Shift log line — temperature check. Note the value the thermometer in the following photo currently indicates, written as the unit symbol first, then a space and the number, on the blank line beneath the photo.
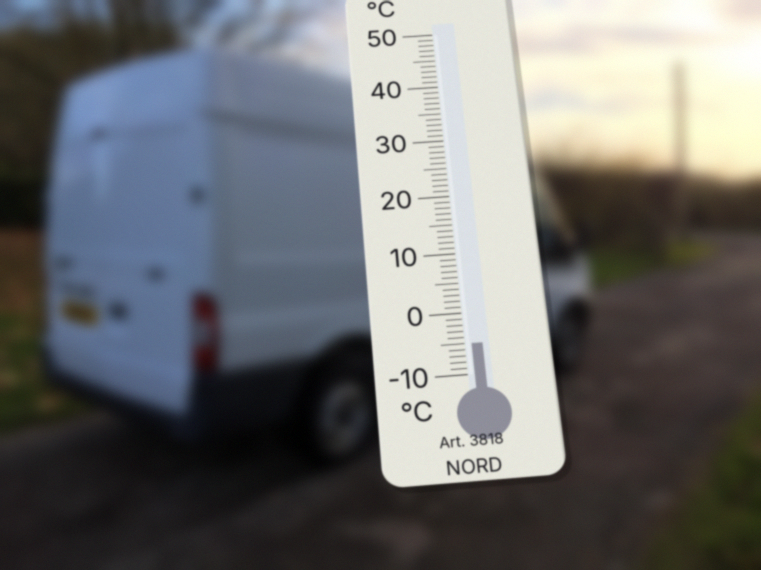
°C -5
